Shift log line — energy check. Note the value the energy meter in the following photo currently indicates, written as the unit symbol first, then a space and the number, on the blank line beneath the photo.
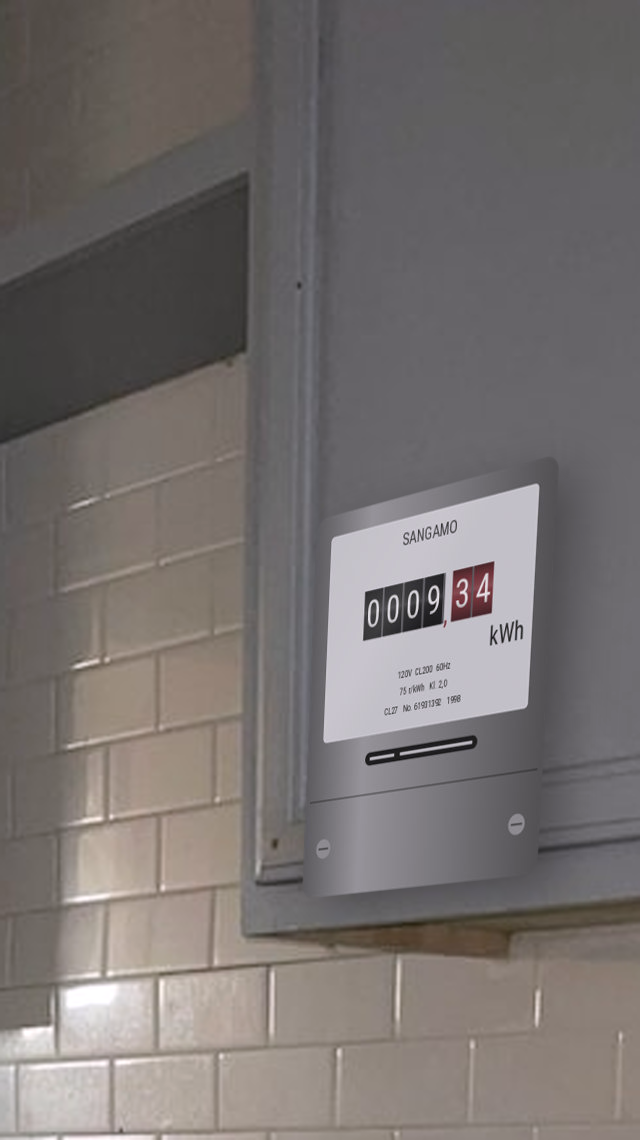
kWh 9.34
